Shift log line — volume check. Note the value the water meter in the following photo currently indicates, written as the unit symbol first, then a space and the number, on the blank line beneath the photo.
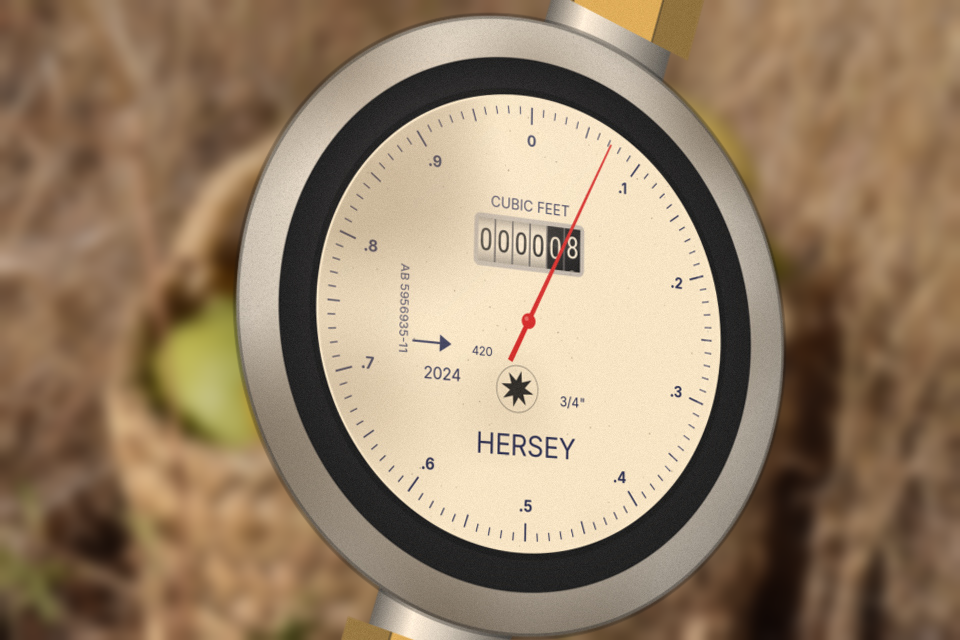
ft³ 8.07
